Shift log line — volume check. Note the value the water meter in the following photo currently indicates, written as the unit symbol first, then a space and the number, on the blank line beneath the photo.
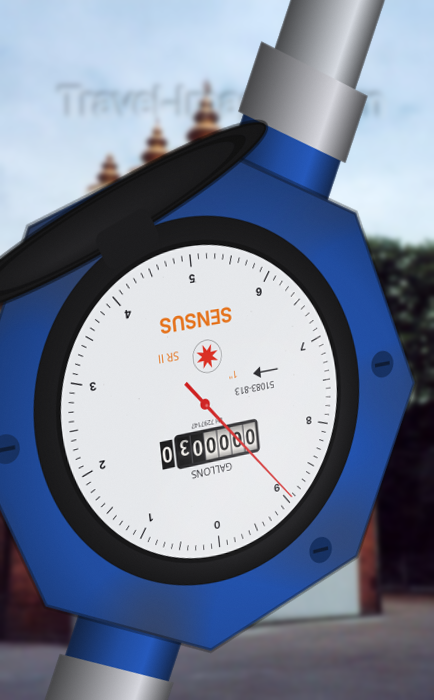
gal 28.9
